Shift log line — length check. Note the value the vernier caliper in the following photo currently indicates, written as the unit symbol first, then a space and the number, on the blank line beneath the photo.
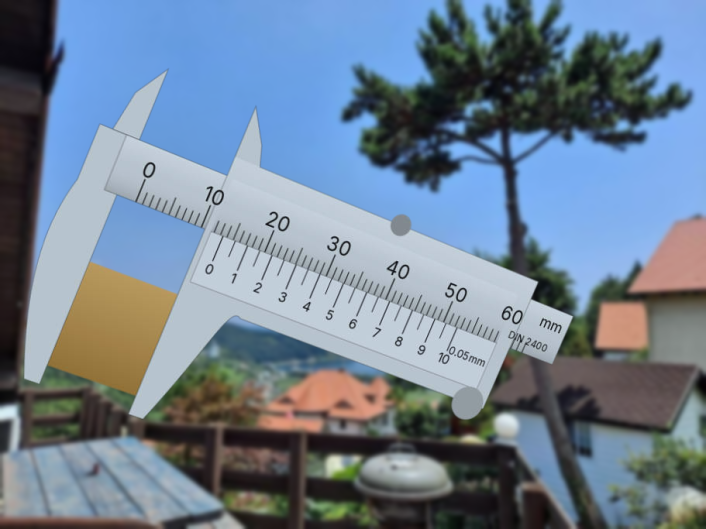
mm 13.4
